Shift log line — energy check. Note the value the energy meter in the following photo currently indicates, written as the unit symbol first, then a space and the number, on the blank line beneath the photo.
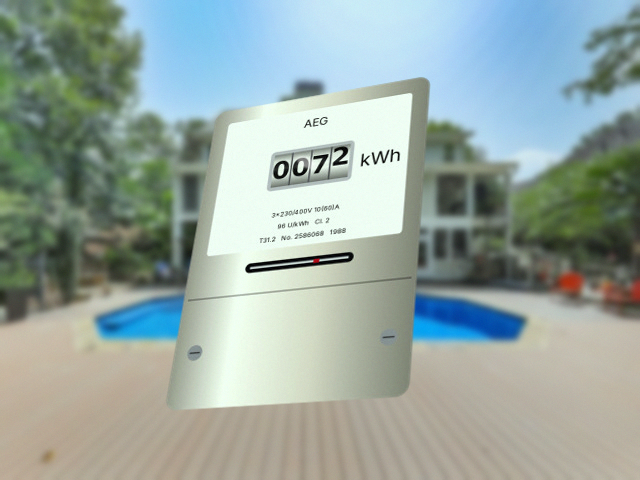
kWh 72
